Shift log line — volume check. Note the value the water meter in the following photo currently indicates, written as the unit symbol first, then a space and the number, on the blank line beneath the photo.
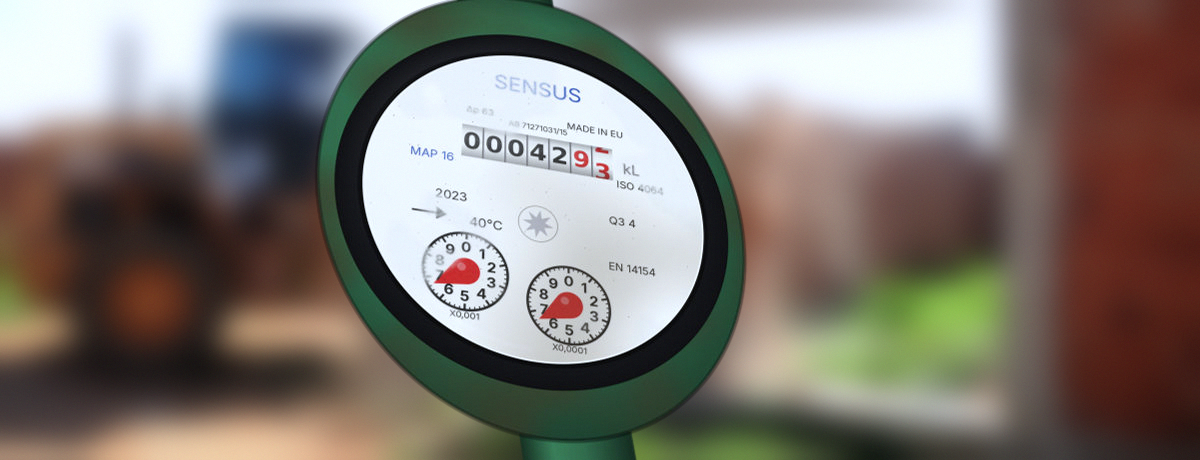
kL 42.9266
